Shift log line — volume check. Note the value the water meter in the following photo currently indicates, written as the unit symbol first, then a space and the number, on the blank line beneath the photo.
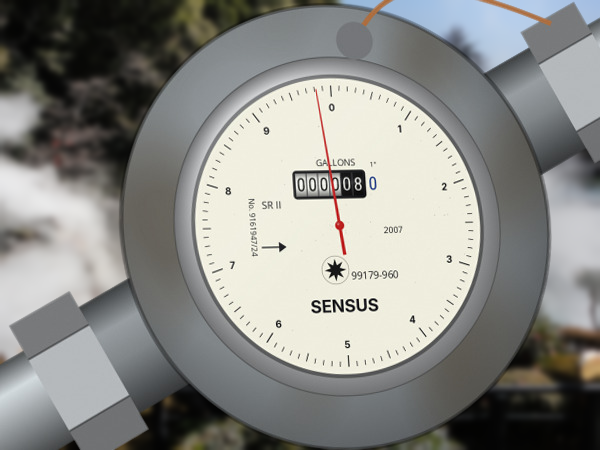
gal 79.8
